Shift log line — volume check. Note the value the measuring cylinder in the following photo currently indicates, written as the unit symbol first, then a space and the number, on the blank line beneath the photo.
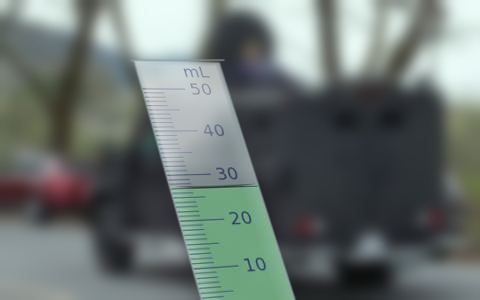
mL 27
